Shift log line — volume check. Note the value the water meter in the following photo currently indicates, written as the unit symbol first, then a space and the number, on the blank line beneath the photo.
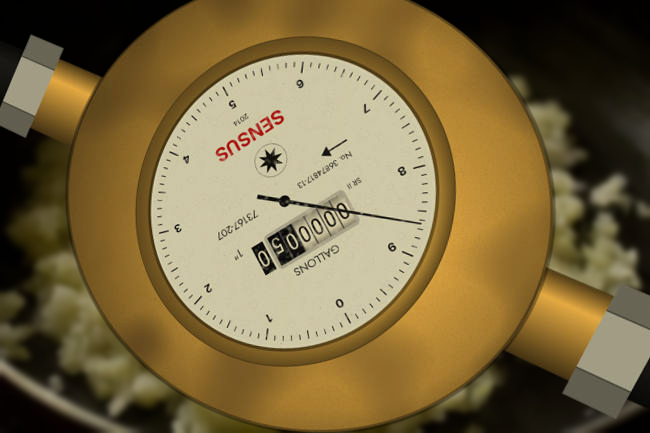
gal 48.6
